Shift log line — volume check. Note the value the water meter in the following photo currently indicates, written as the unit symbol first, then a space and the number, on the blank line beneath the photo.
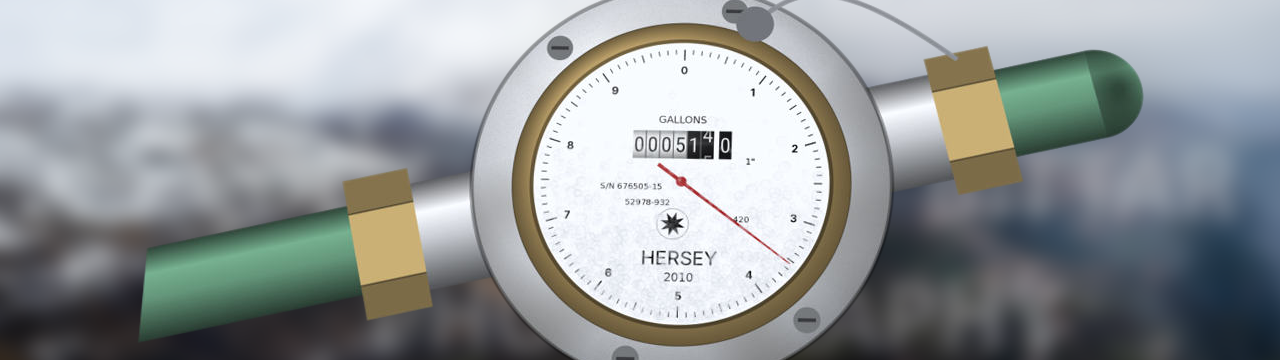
gal 5143.5
